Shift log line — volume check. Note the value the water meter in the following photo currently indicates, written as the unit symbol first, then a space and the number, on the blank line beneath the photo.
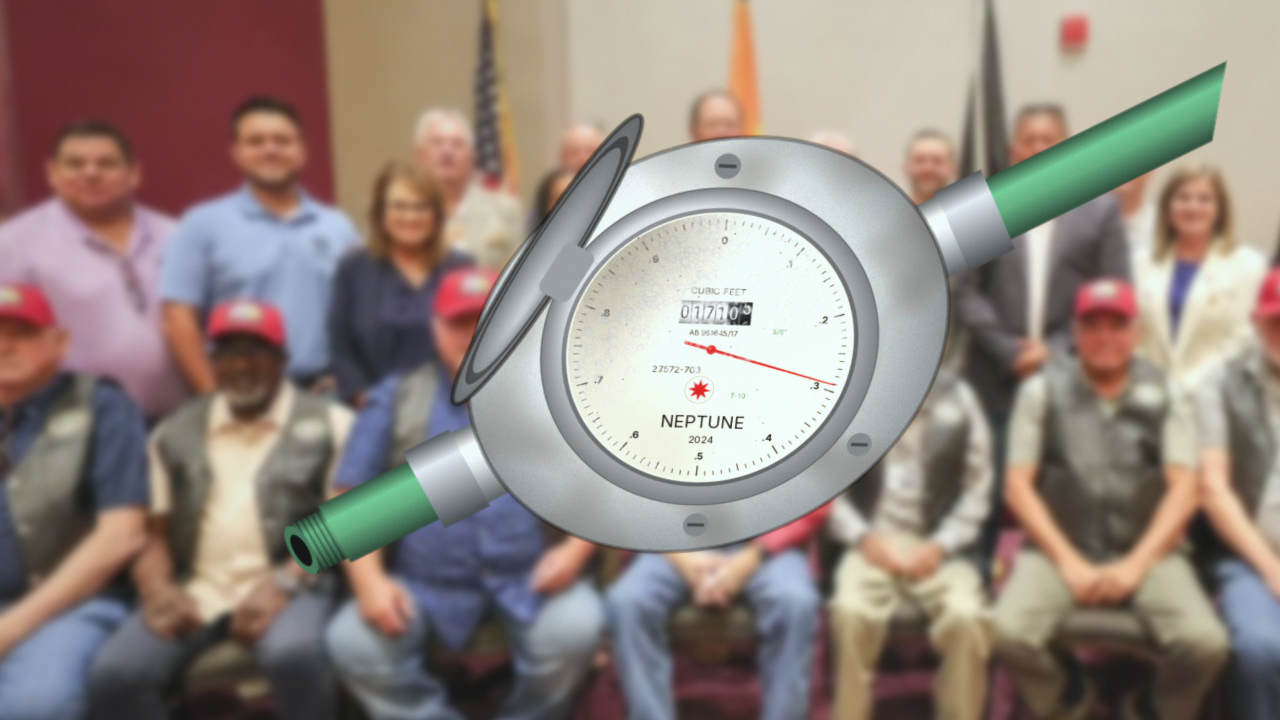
ft³ 17105.29
